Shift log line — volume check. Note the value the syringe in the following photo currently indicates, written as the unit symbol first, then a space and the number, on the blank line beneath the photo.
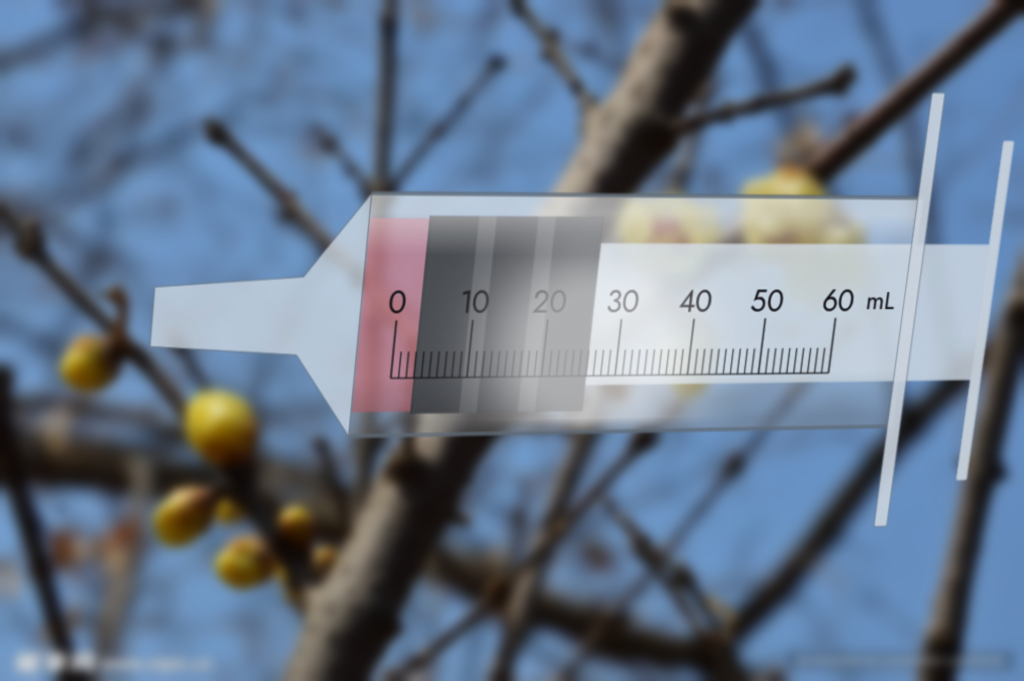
mL 3
